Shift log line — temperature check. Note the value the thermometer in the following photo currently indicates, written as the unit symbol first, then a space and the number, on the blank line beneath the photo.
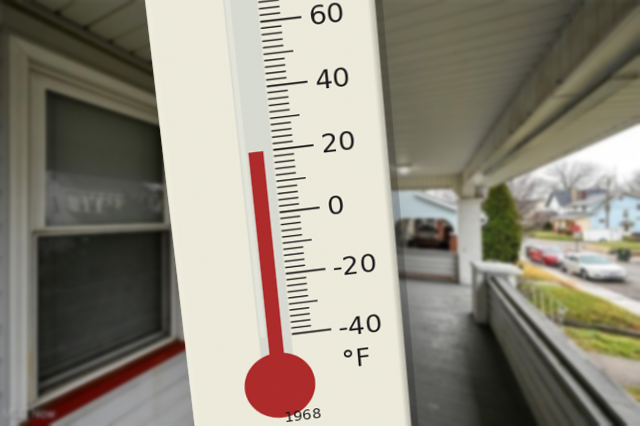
°F 20
